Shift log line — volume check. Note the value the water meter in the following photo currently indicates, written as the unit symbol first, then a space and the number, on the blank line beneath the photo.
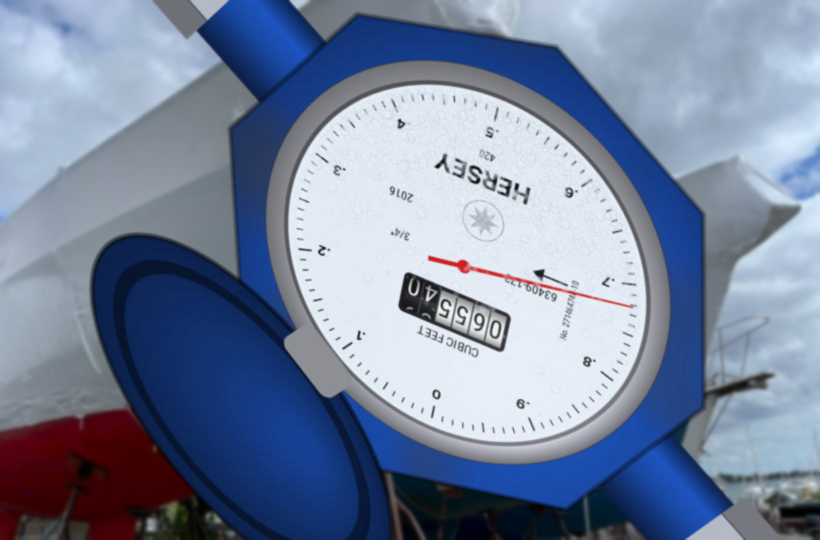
ft³ 65539.72
